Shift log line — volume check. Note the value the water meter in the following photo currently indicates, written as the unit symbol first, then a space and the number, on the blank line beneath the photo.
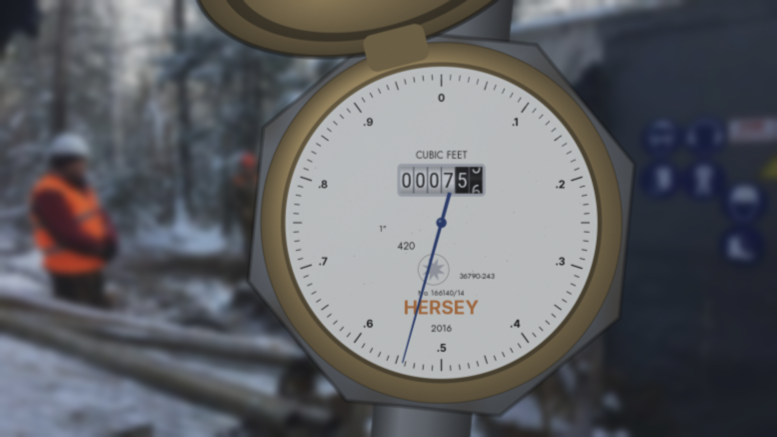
ft³ 755.54
